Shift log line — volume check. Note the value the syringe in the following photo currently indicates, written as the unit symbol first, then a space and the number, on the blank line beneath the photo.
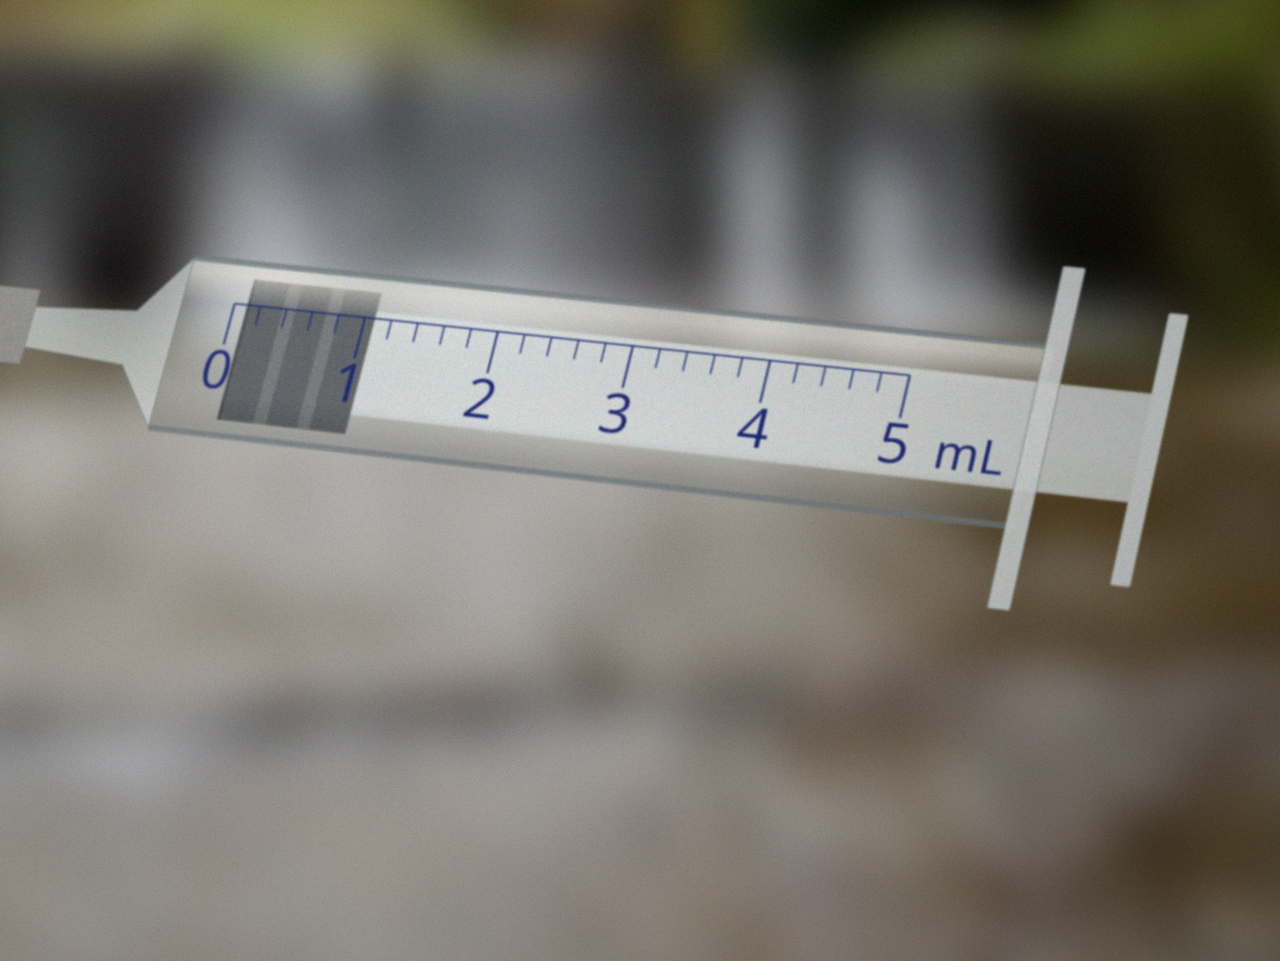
mL 0.1
